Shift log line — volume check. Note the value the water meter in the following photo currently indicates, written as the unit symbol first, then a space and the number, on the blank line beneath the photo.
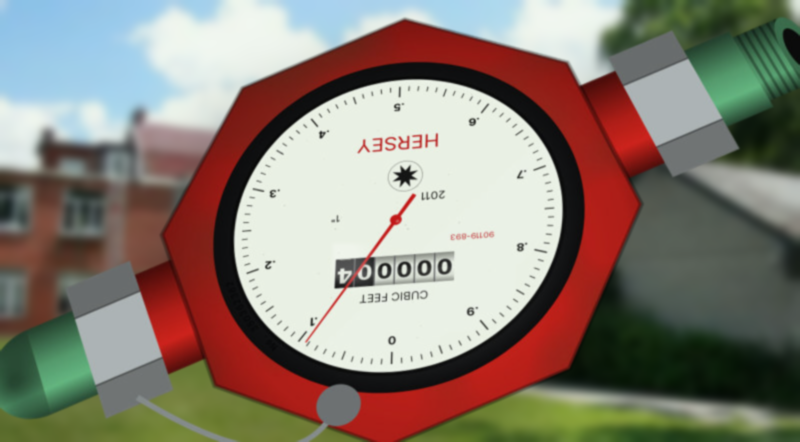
ft³ 4.09
